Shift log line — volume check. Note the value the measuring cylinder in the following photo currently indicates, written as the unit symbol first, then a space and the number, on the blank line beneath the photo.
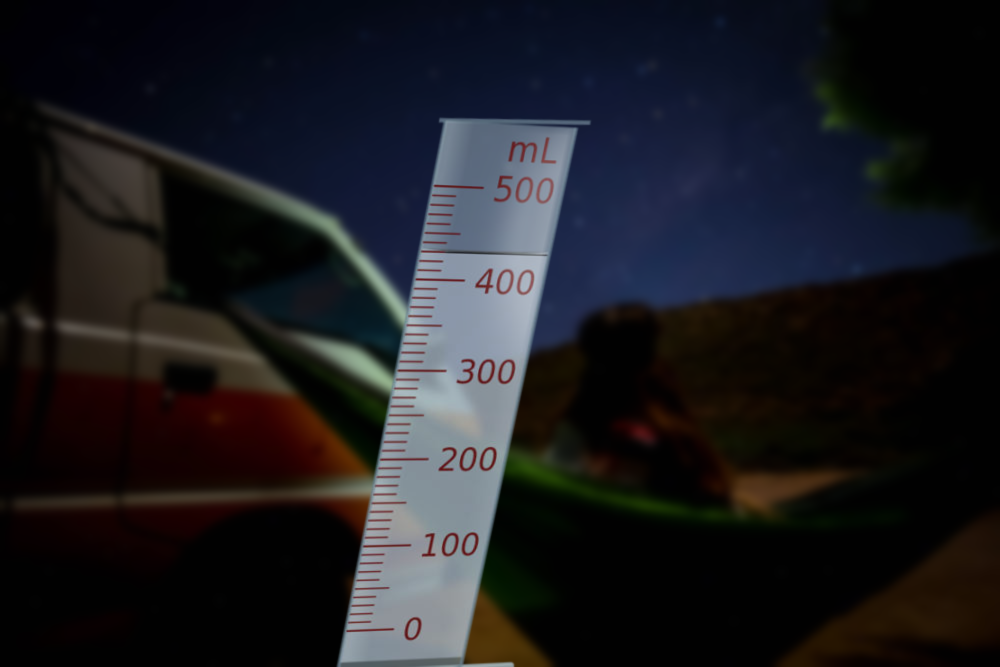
mL 430
